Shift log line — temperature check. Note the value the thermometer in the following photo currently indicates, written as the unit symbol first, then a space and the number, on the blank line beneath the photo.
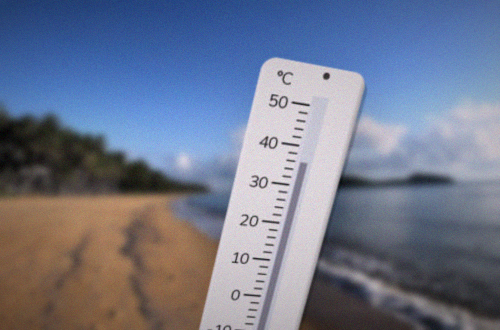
°C 36
